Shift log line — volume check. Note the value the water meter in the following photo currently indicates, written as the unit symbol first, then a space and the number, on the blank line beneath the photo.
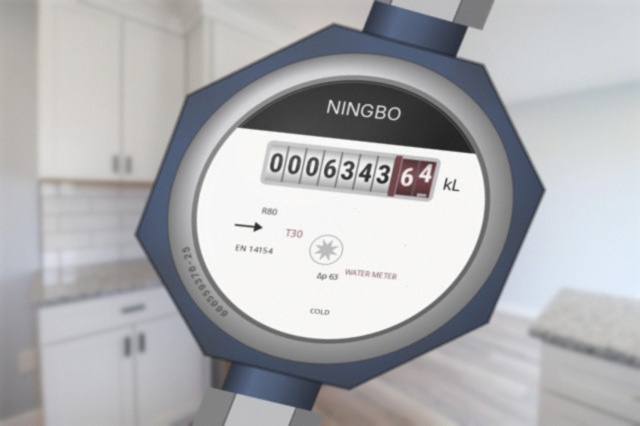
kL 6343.64
